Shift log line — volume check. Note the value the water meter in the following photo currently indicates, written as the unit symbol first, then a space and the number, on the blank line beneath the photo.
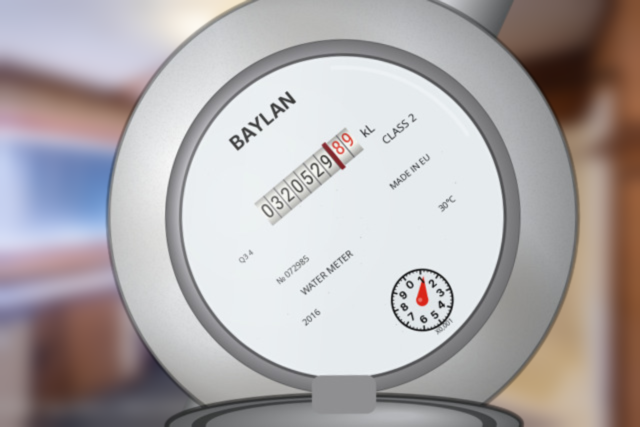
kL 320529.891
